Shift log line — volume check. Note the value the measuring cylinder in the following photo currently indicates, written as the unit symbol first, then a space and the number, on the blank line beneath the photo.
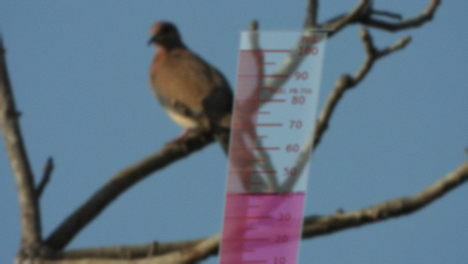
mL 40
